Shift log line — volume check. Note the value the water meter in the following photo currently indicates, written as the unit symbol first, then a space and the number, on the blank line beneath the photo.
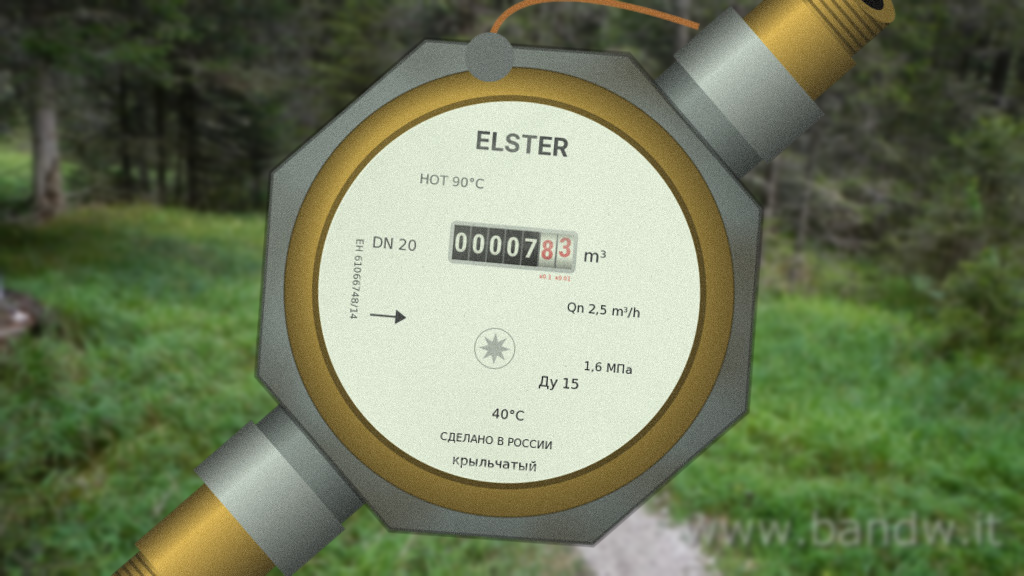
m³ 7.83
